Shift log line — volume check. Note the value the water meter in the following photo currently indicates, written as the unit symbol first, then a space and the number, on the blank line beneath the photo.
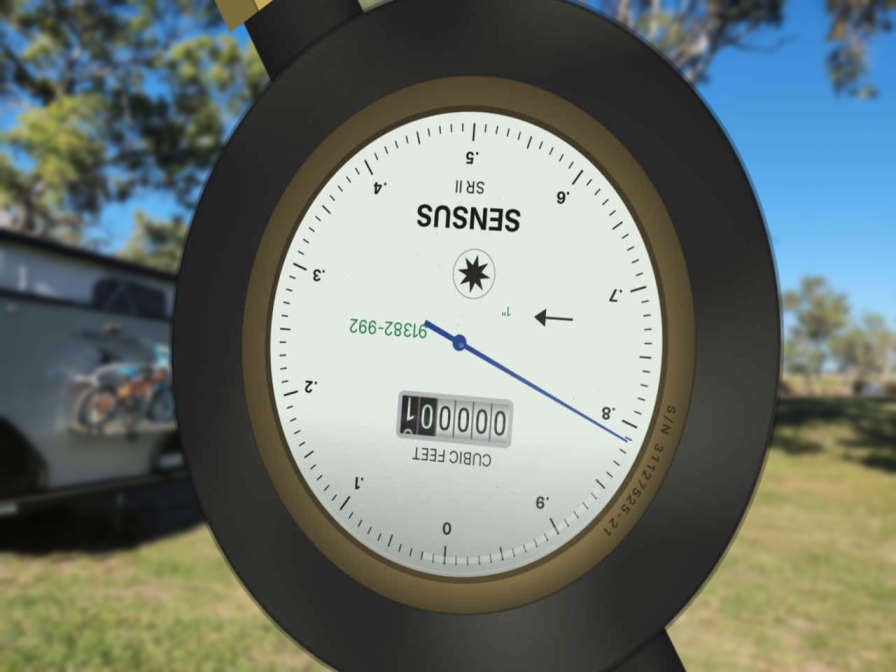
ft³ 0.81
